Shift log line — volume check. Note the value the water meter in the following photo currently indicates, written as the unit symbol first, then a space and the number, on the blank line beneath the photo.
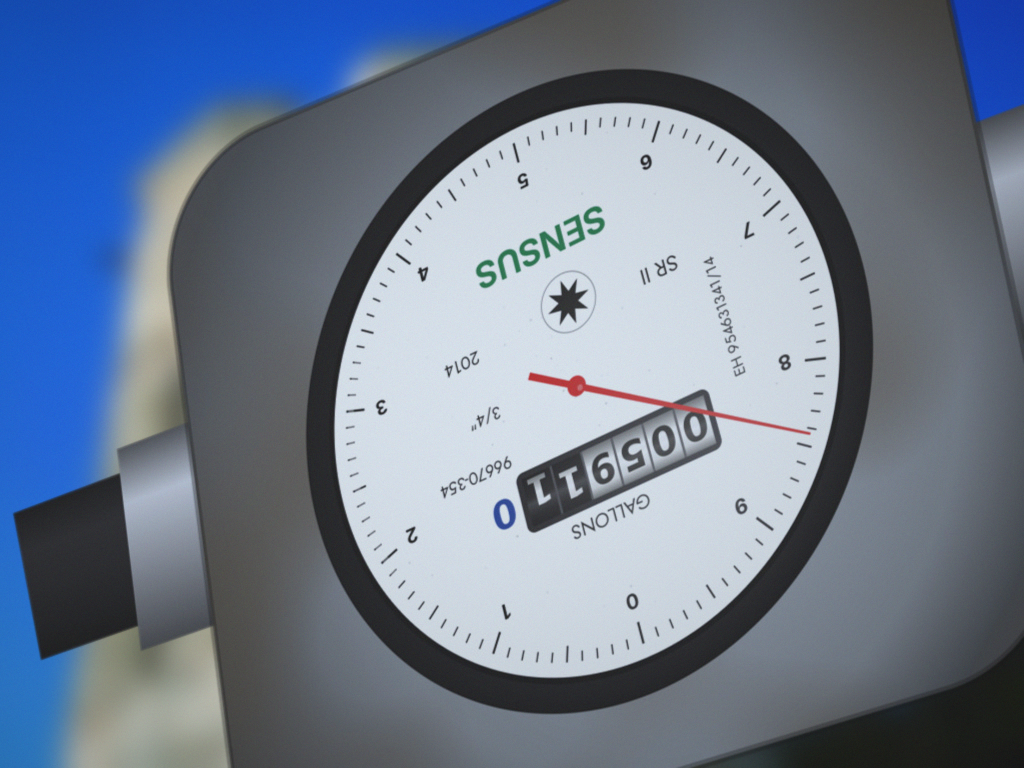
gal 59108.4
